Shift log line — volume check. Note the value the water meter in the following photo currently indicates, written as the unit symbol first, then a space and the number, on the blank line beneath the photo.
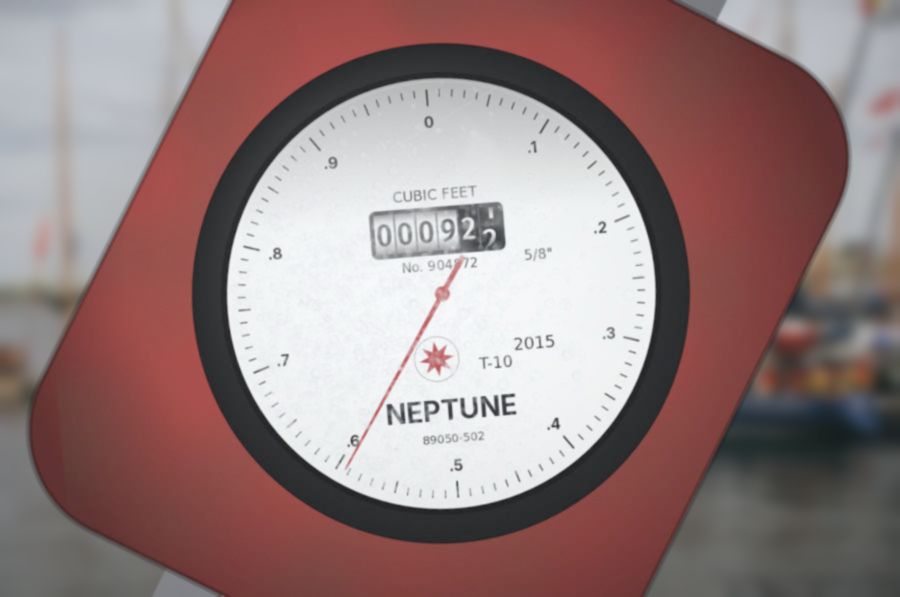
ft³ 921.59
